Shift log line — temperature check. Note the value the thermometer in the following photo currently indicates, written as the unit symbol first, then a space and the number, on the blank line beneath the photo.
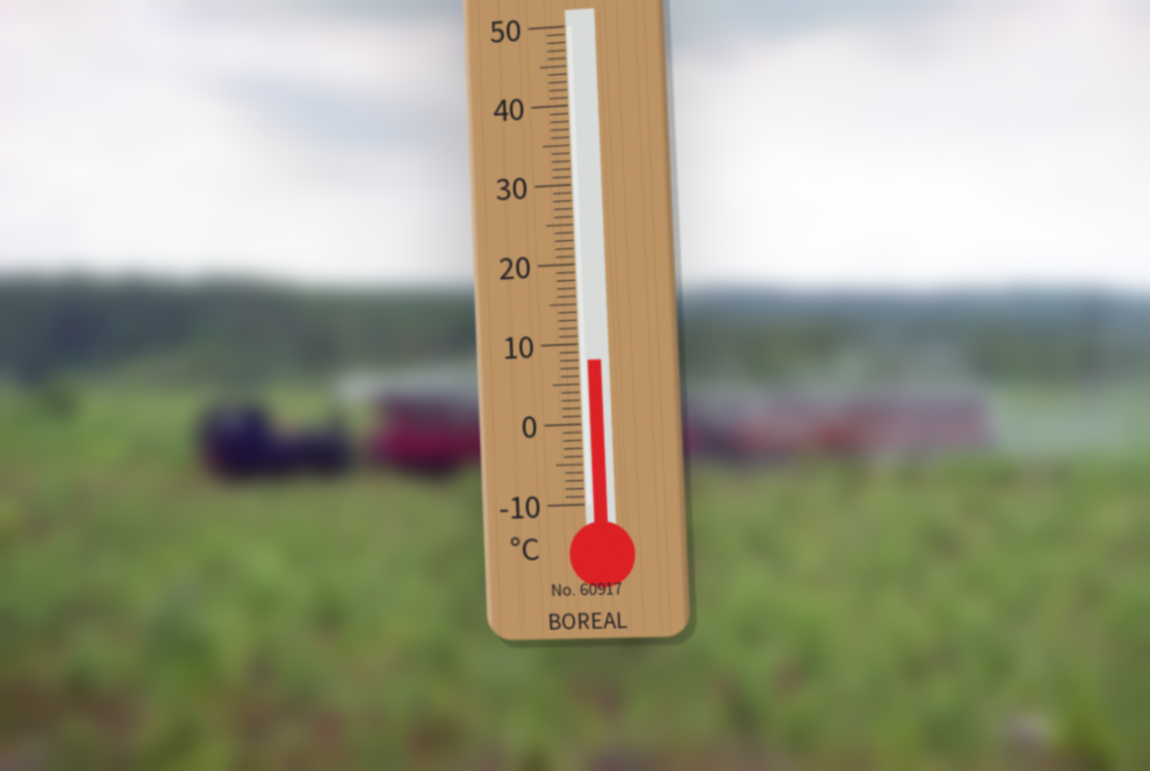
°C 8
